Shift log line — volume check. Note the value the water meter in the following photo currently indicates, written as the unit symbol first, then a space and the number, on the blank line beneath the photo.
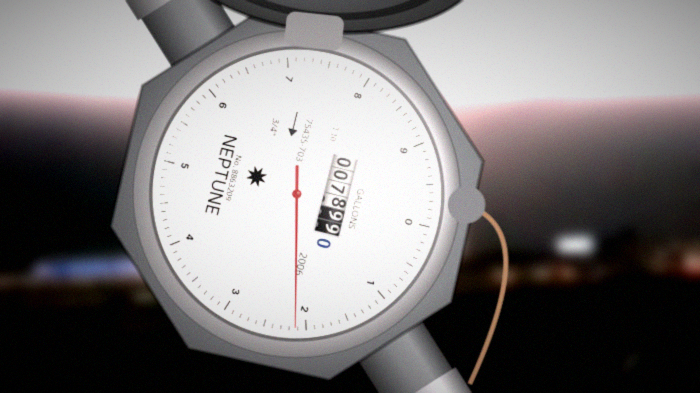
gal 78992.1
